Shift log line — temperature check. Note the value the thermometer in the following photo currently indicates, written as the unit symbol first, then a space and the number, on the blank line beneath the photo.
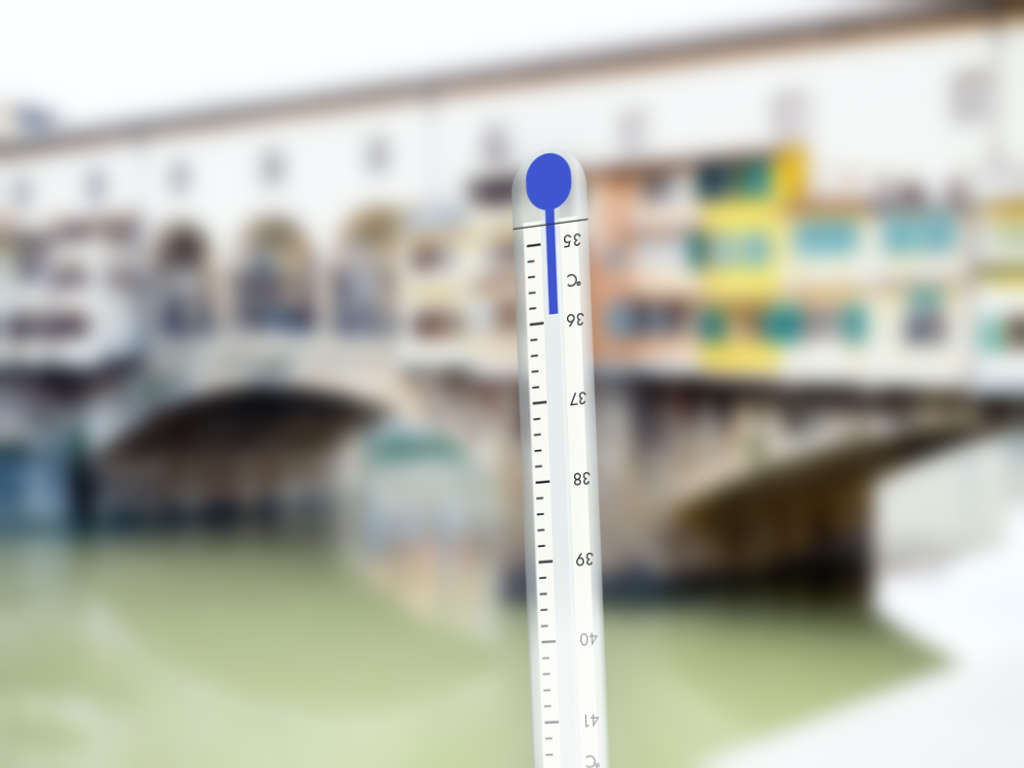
°C 35.9
